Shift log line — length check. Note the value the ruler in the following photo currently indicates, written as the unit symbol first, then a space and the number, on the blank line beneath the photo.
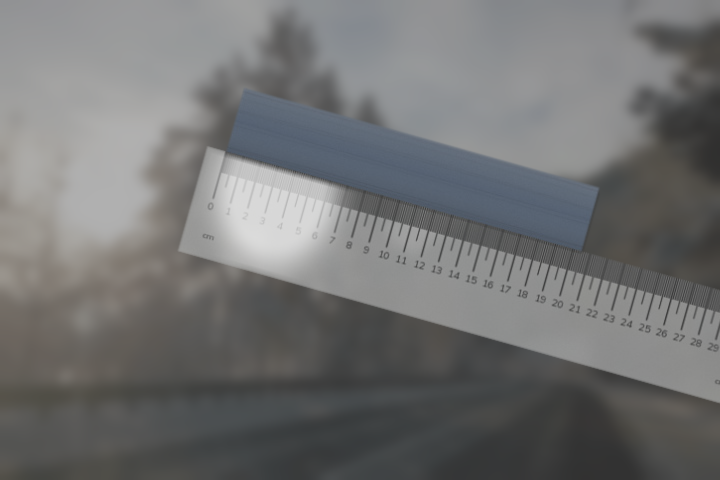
cm 20.5
